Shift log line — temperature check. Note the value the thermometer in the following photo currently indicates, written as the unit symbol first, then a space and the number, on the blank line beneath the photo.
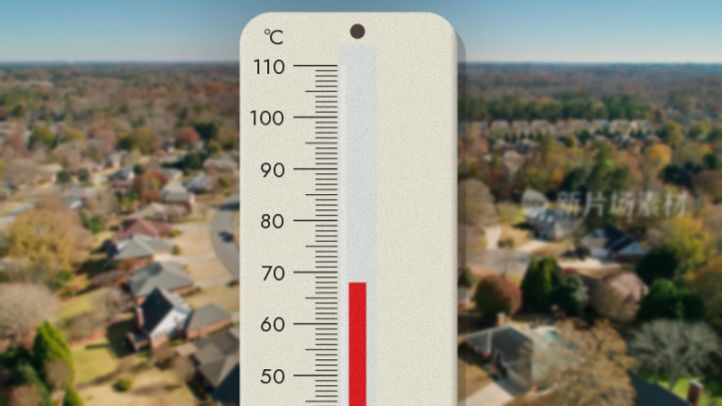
°C 68
